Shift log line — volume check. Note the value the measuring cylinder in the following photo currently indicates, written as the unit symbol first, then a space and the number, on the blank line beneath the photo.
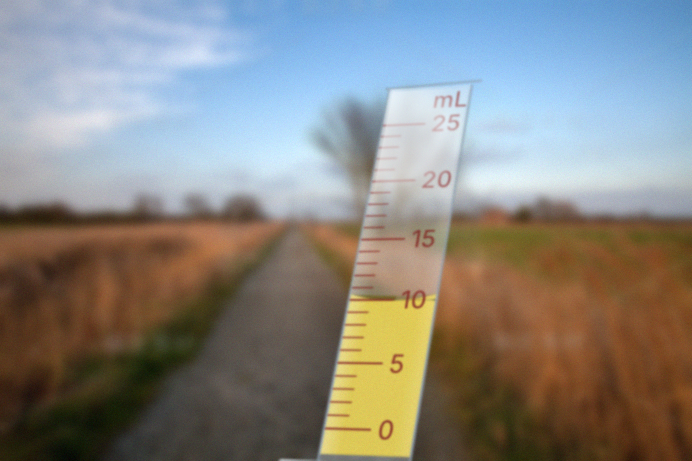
mL 10
